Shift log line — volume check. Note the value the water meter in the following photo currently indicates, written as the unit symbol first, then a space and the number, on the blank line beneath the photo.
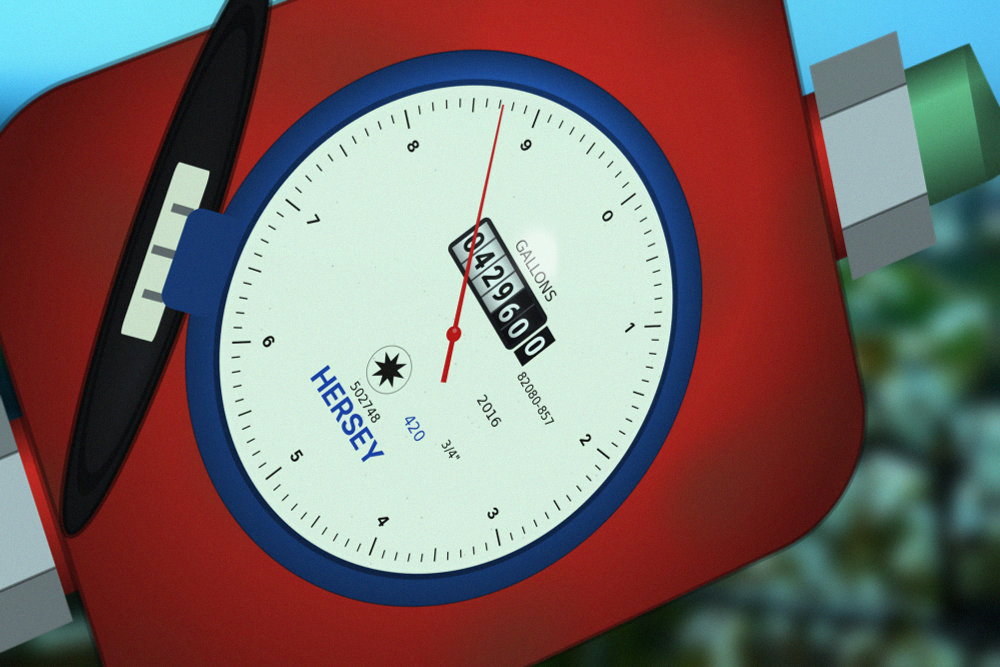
gal 429598.7
